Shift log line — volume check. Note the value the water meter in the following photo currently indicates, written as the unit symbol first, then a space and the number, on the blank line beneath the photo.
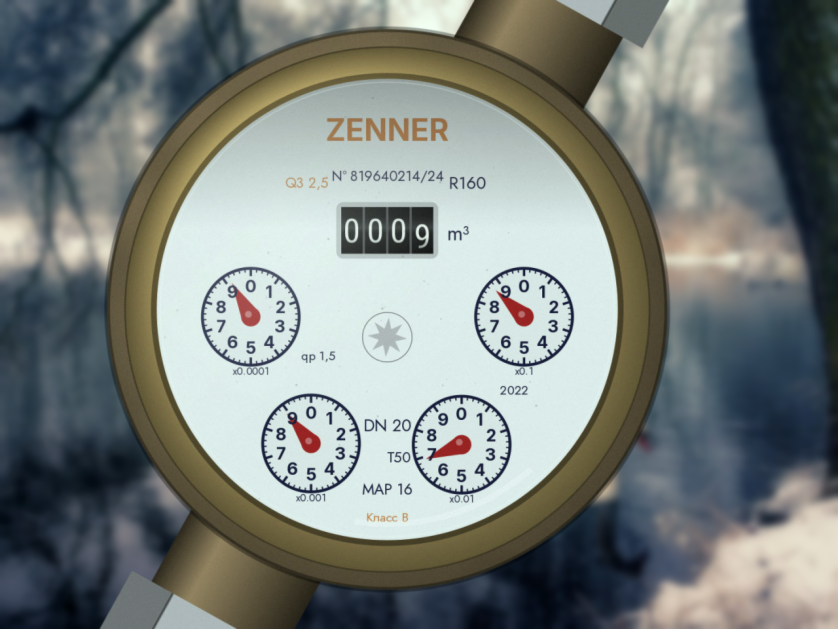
m³ 8.8689
